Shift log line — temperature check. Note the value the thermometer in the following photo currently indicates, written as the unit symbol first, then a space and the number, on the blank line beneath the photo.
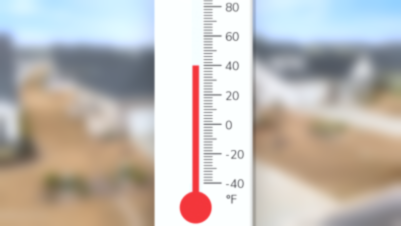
°F 40
